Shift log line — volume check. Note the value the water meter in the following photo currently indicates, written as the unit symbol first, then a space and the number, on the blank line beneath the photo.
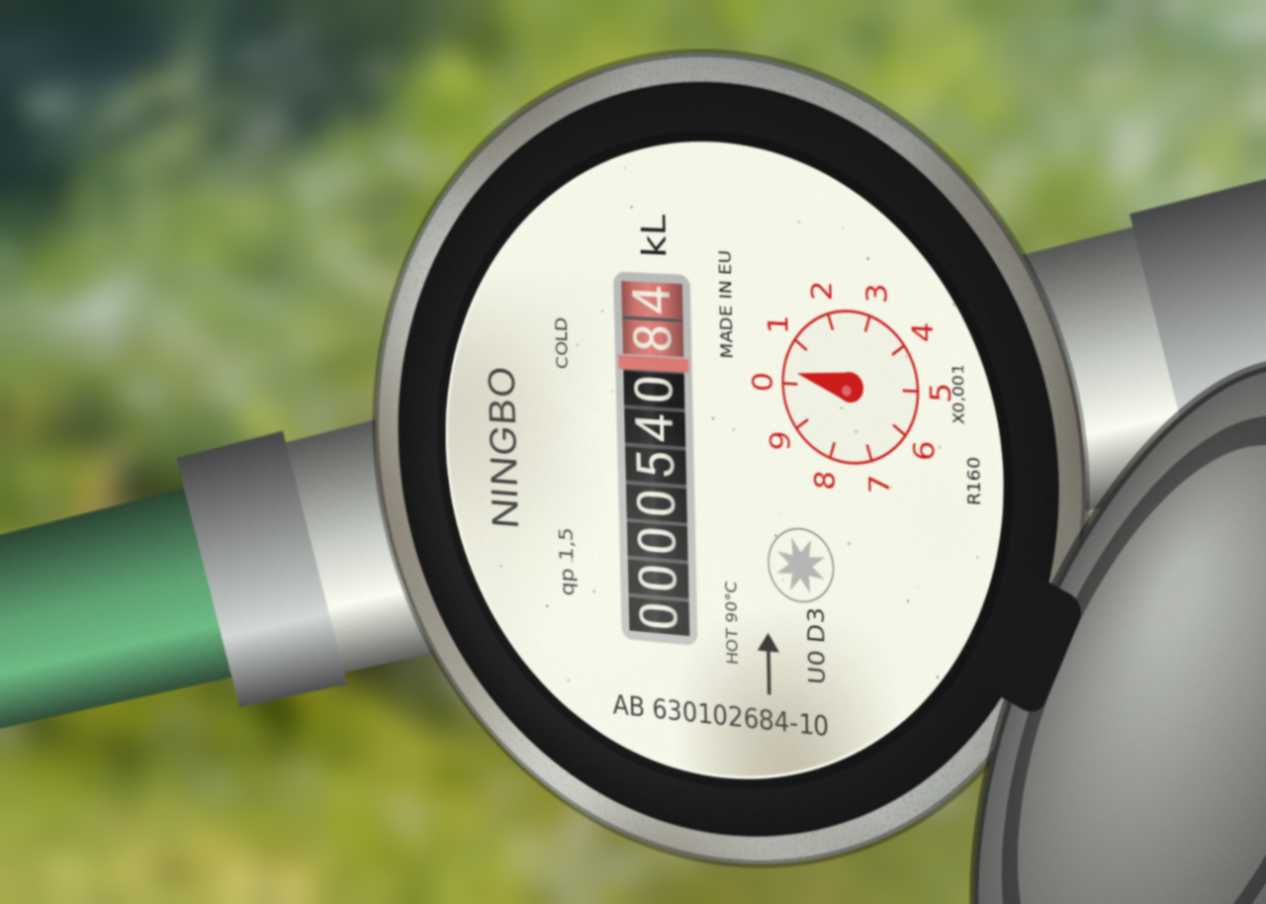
kL 540.840
